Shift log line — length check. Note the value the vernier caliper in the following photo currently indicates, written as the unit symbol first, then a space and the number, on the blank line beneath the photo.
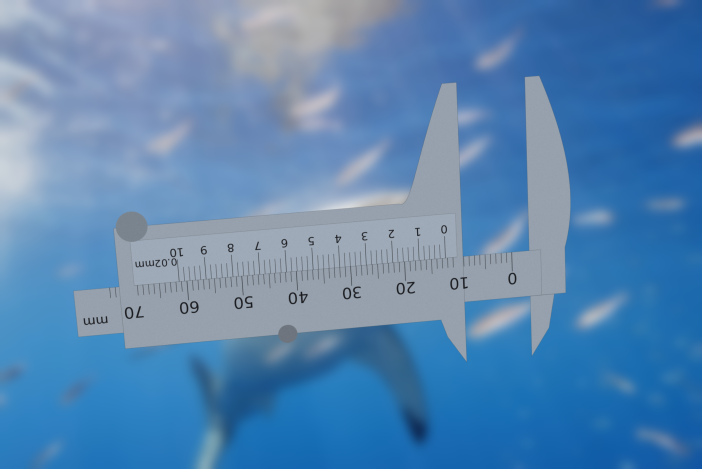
mm 12.4
